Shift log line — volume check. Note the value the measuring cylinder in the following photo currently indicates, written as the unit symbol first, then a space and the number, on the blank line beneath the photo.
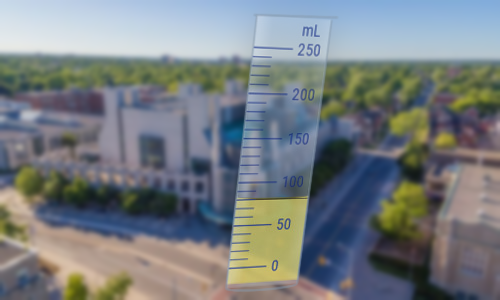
mL 80
